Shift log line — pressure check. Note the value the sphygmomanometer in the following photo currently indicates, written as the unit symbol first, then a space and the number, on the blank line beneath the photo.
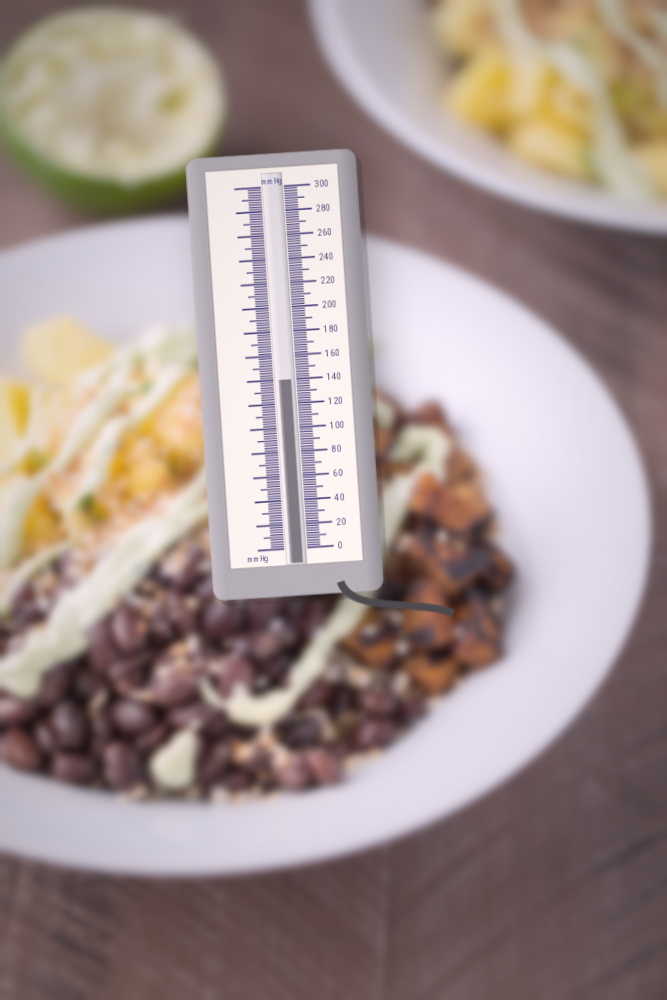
mmHg 140
